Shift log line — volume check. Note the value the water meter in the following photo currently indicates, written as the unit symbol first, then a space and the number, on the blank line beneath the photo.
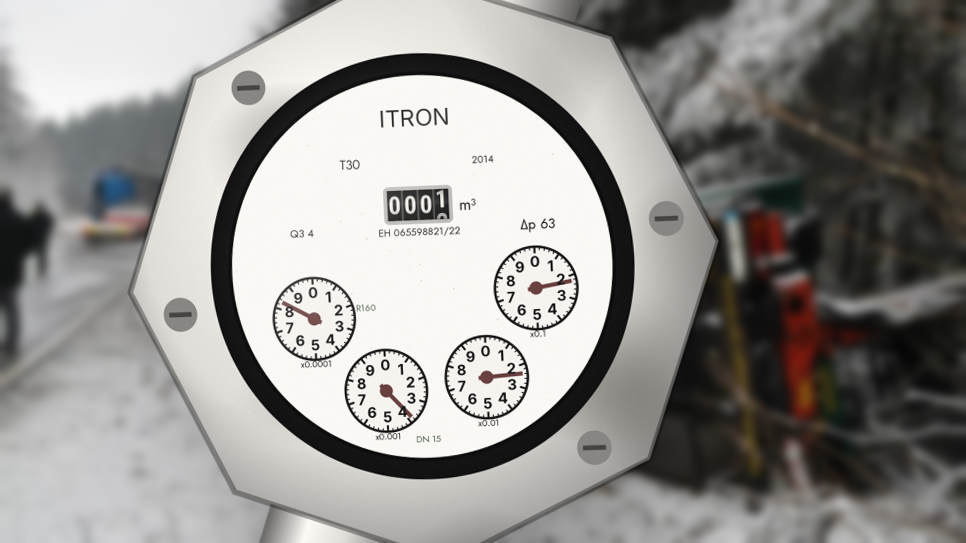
m³ 1.2238
